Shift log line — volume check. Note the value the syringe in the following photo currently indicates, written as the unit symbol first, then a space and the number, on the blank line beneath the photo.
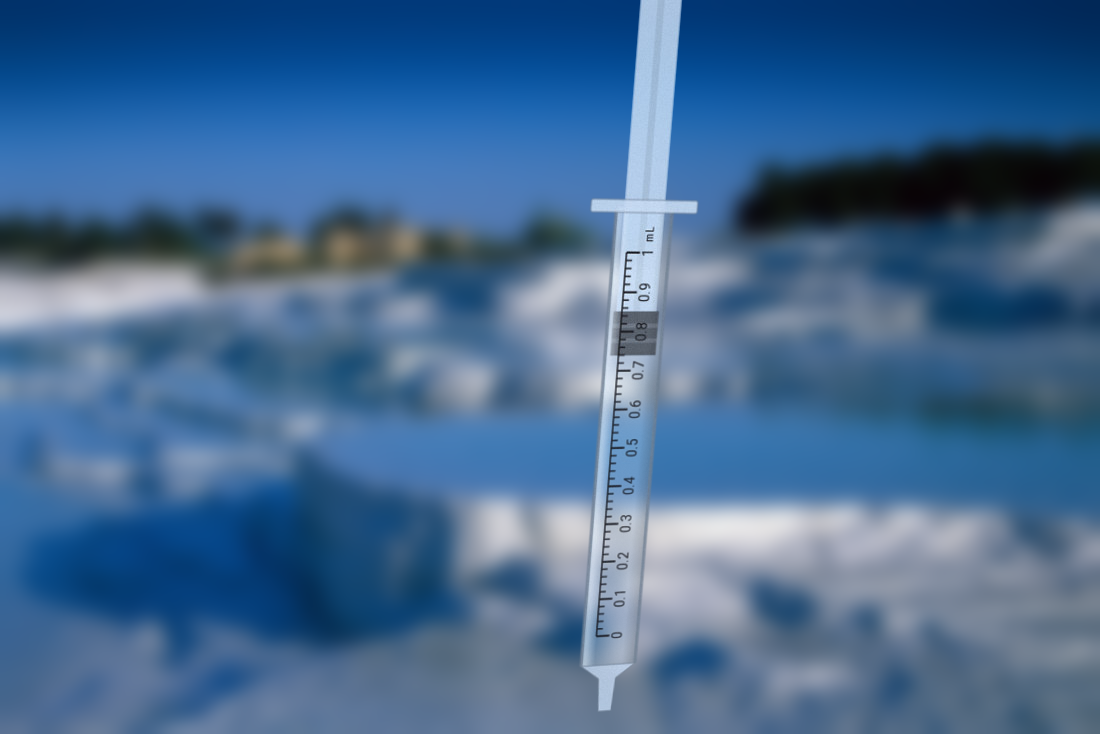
mL 0.74
